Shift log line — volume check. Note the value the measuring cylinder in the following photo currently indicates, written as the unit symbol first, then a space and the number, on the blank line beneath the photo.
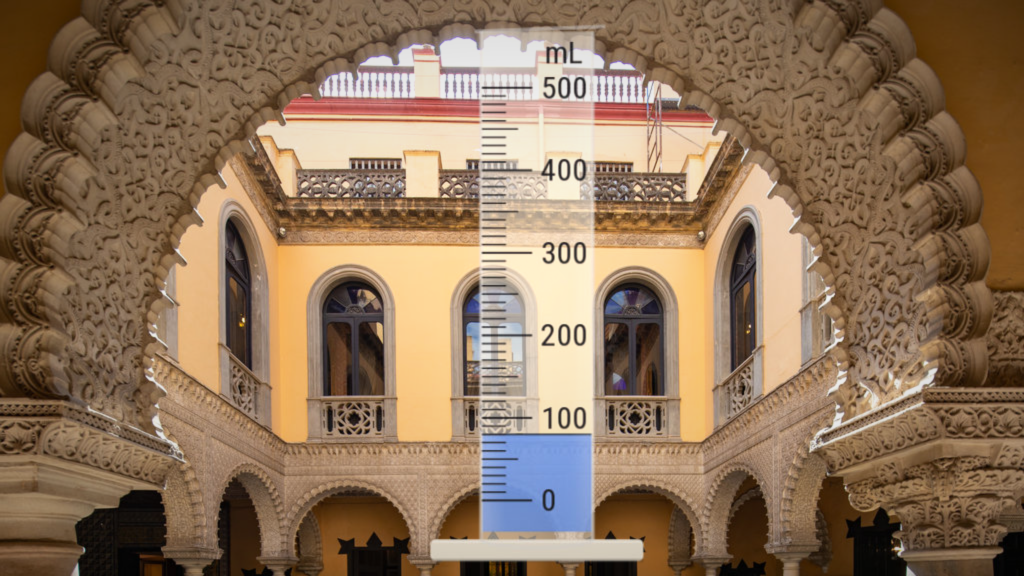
mL 80
